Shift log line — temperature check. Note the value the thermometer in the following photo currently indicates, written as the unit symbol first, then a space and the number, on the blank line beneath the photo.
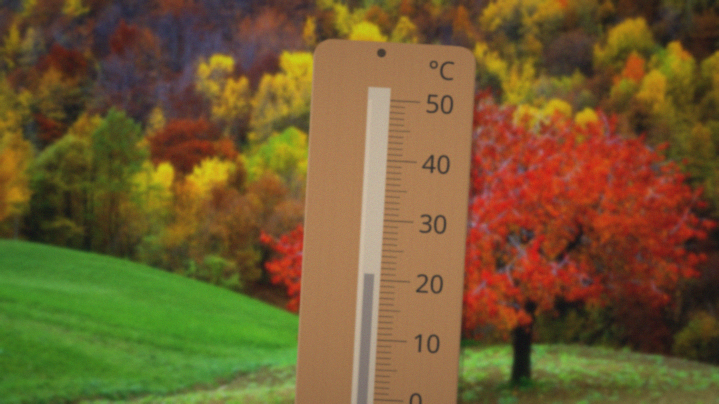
°C 21
